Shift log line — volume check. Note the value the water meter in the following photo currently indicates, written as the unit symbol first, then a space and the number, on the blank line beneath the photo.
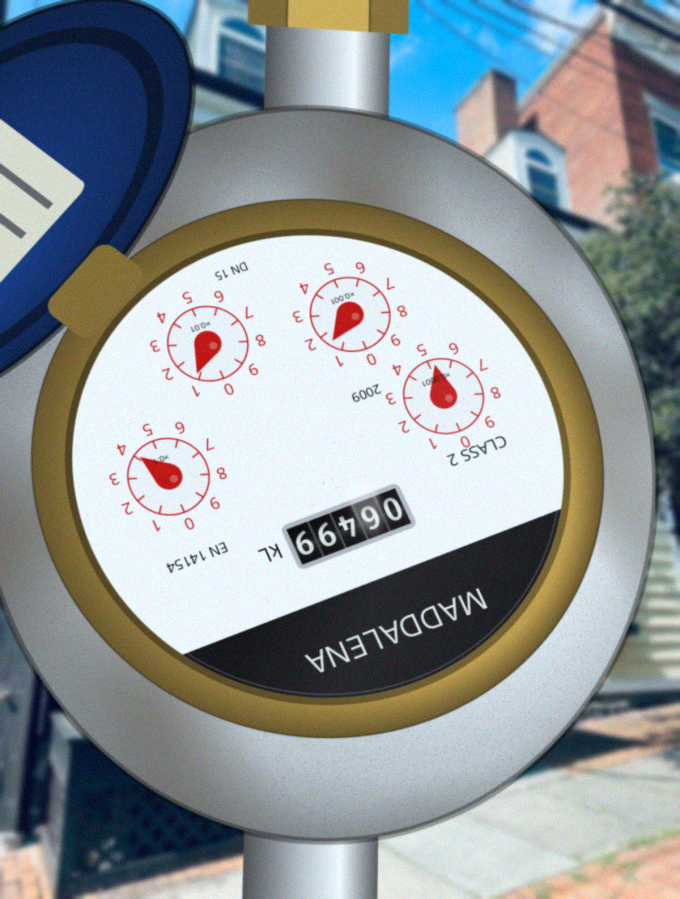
kL 6499.4115
